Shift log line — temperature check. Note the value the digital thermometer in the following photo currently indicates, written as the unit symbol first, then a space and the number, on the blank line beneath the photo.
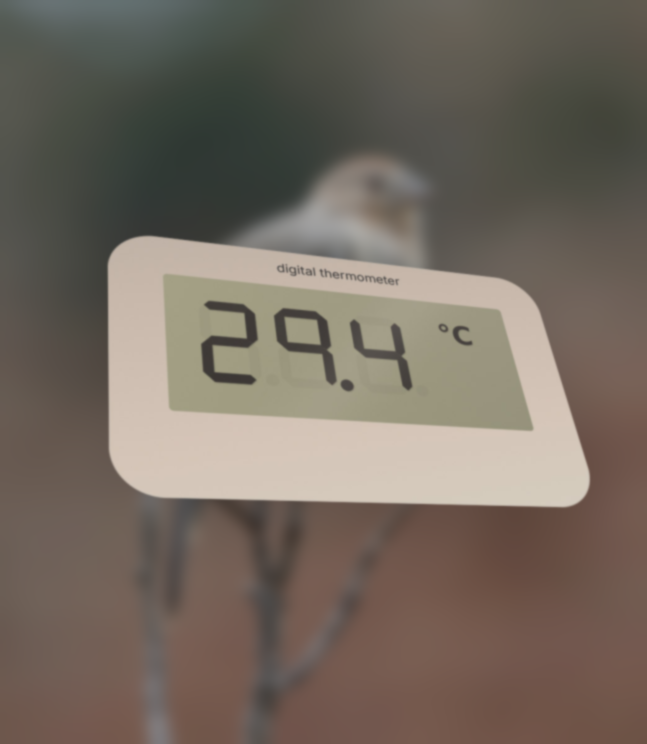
°C 29.4
